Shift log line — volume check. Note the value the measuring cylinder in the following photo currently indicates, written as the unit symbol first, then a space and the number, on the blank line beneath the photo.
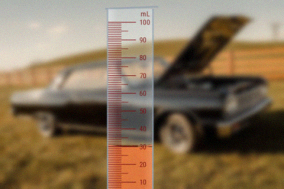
mL 30
